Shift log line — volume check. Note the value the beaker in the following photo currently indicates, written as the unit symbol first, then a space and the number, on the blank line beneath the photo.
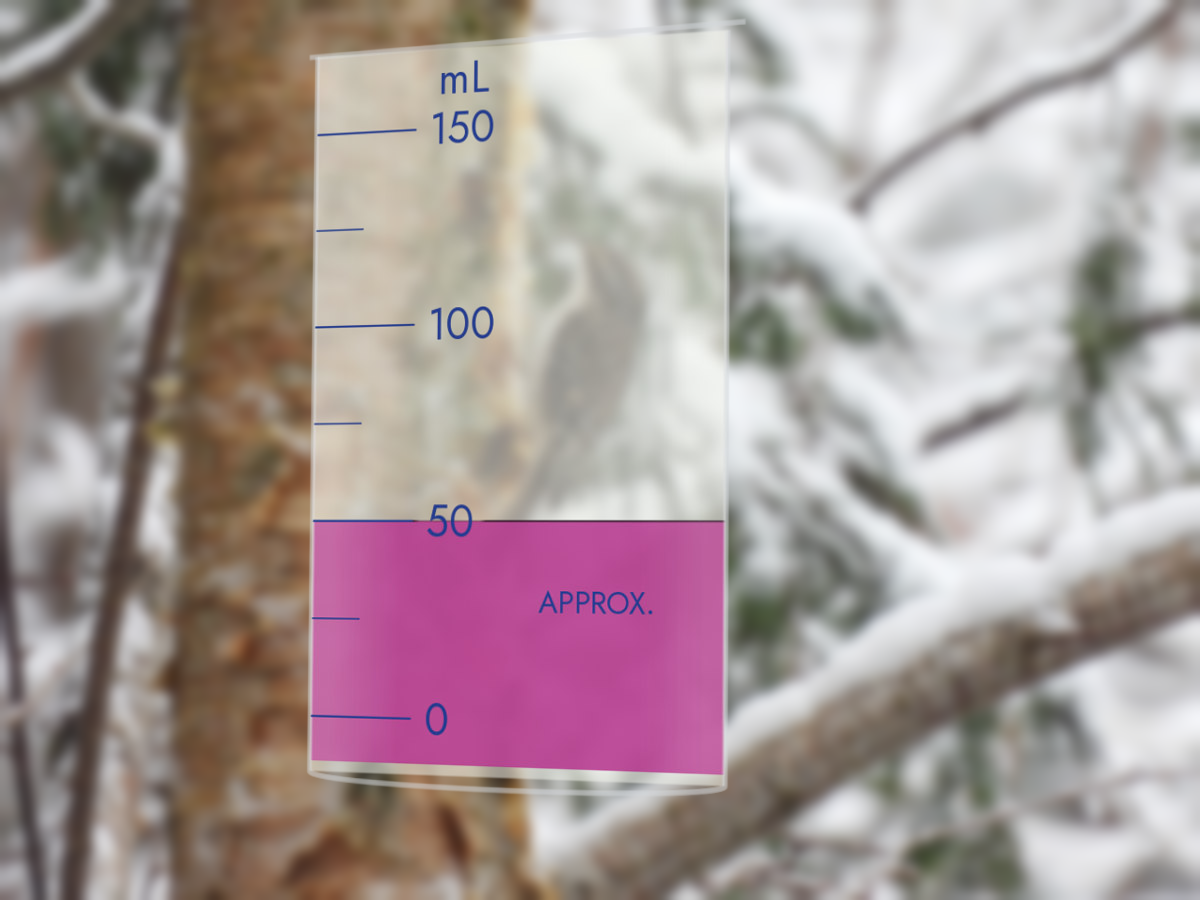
mL 50
